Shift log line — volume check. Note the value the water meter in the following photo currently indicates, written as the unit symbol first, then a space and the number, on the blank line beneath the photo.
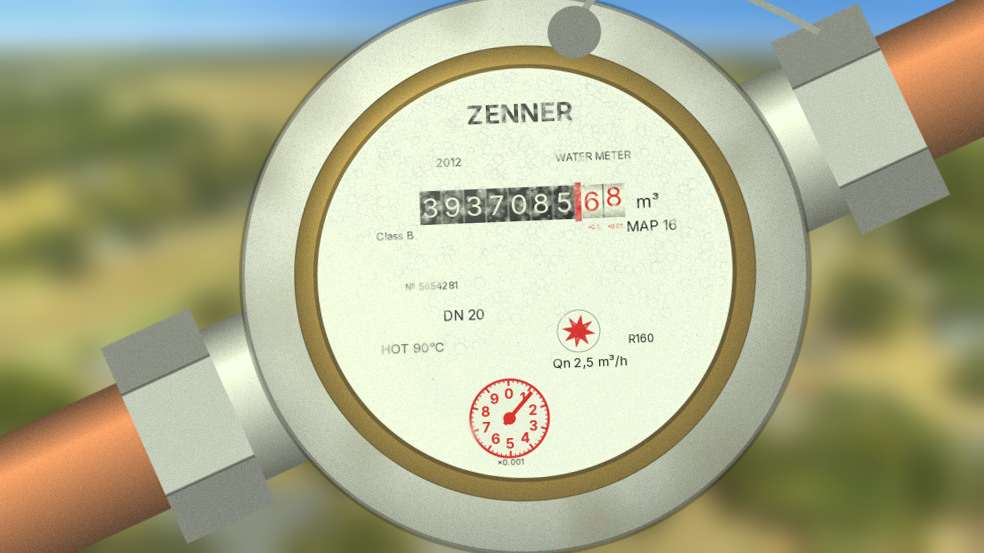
m³ 3937085.681
